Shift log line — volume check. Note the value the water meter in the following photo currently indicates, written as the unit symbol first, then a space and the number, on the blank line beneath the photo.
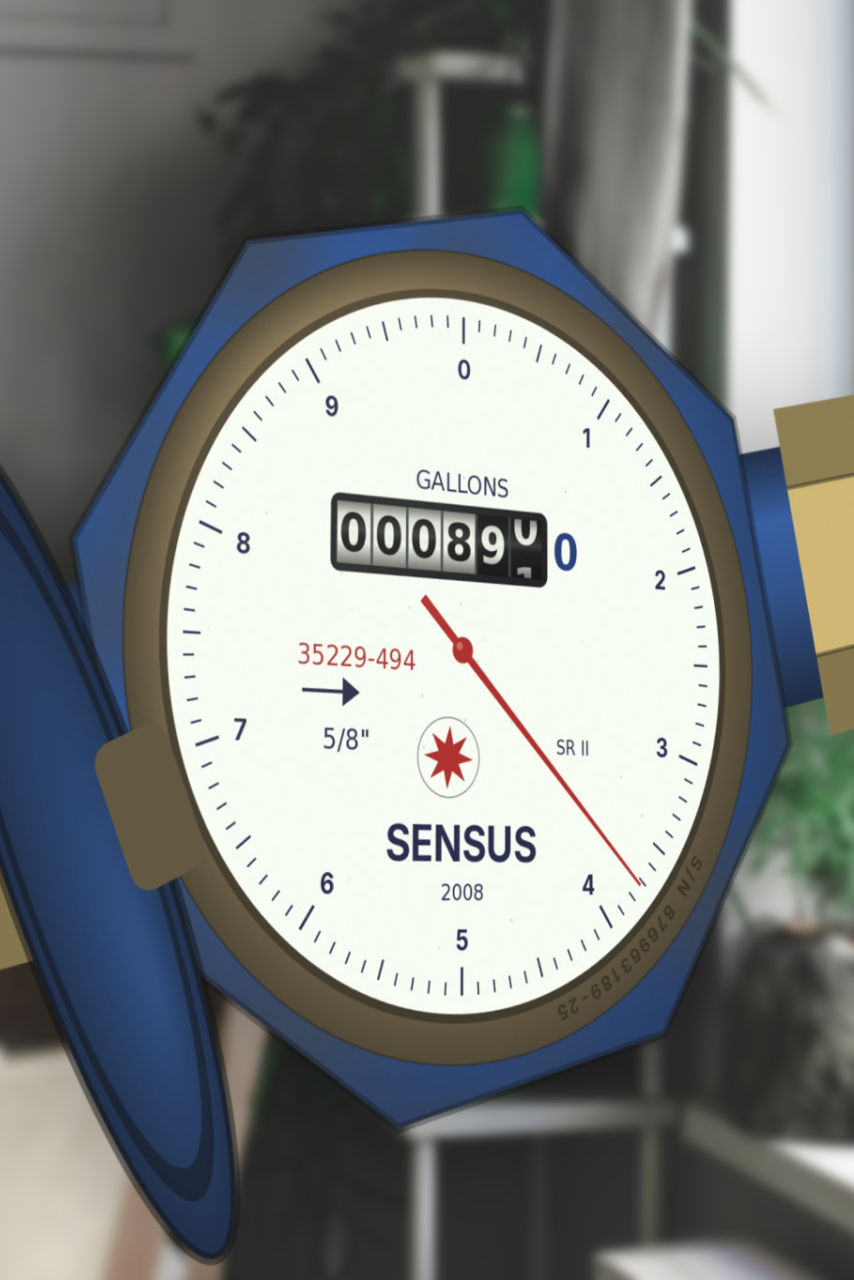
gal 8903.7
